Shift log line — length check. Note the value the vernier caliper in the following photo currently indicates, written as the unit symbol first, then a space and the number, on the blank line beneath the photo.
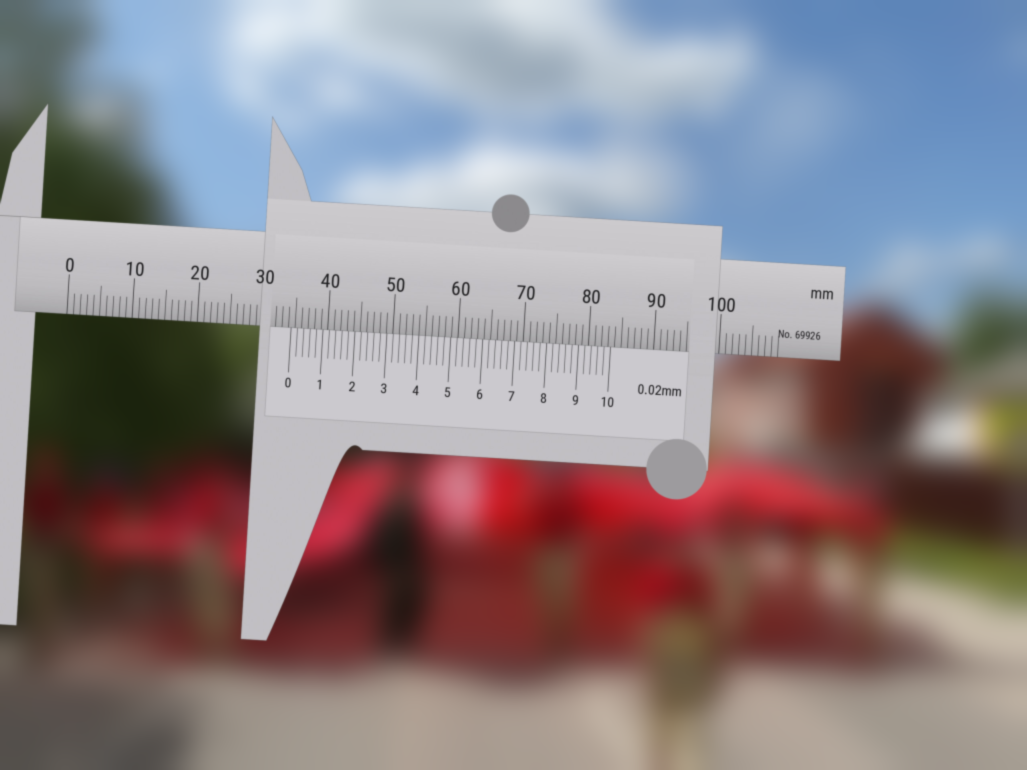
mm 34.4
